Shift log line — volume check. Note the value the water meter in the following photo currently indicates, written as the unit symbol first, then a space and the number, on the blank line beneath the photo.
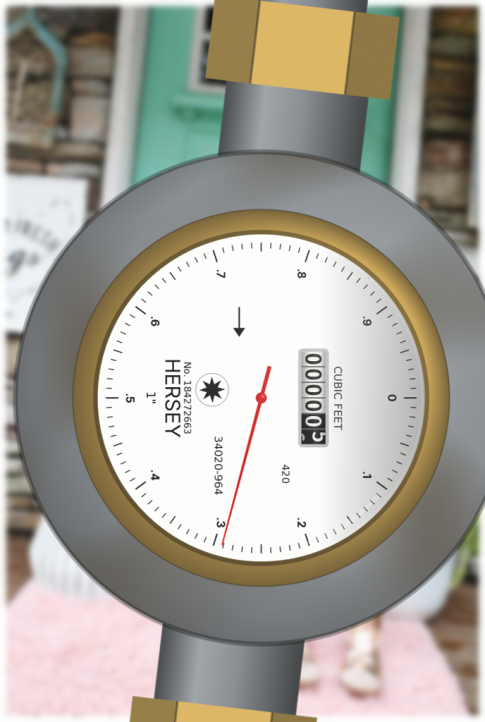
ft³ 5.29
